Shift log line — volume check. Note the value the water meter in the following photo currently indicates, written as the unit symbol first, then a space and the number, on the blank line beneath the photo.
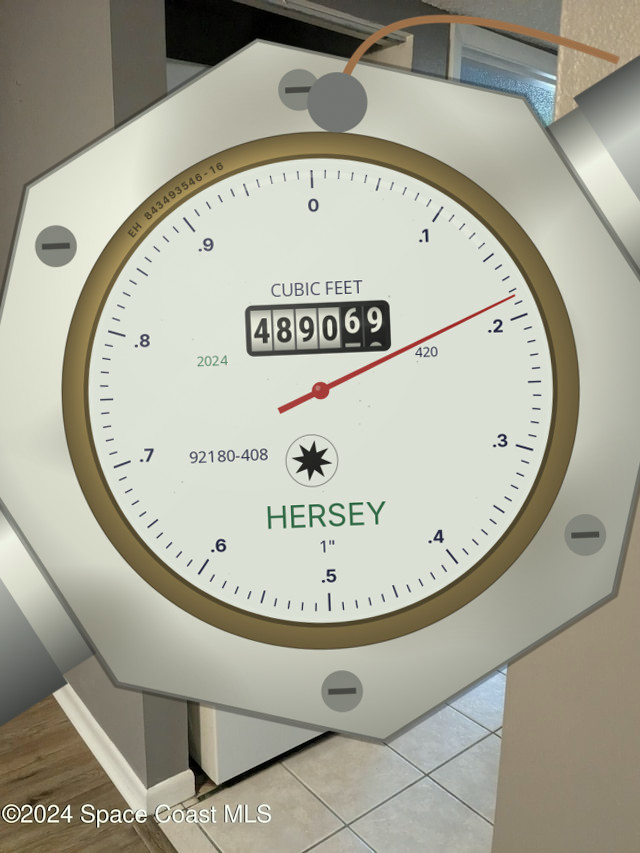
ft³ 489069.18
